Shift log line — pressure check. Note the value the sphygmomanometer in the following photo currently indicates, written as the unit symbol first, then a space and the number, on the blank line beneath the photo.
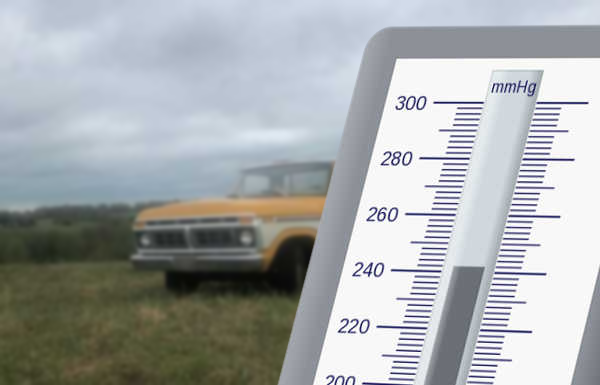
mmHg 242
